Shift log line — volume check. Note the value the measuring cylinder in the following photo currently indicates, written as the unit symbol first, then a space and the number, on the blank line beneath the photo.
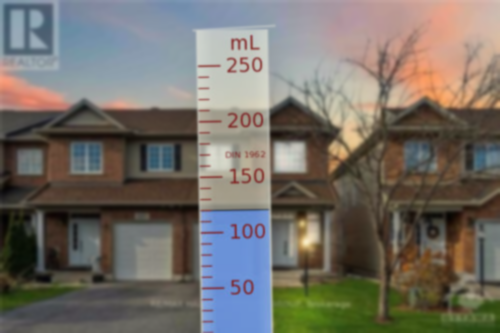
mL 120
